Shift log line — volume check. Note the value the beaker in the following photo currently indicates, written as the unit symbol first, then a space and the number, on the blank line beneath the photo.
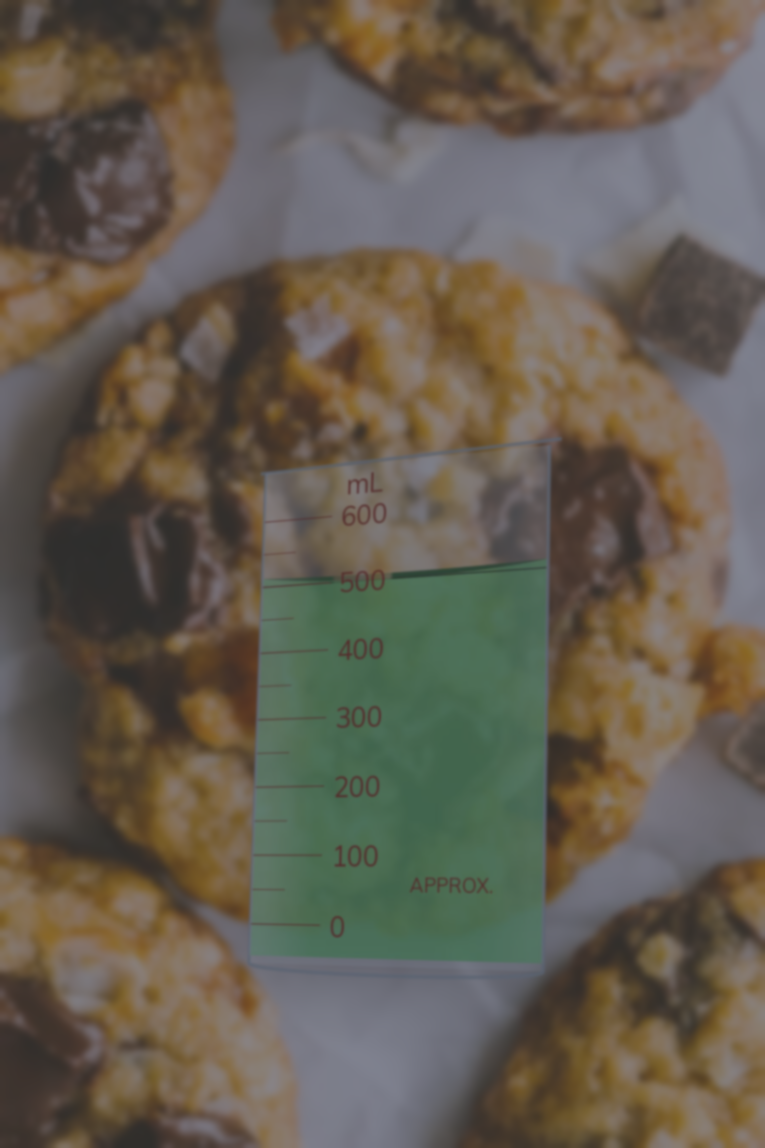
mL 500
